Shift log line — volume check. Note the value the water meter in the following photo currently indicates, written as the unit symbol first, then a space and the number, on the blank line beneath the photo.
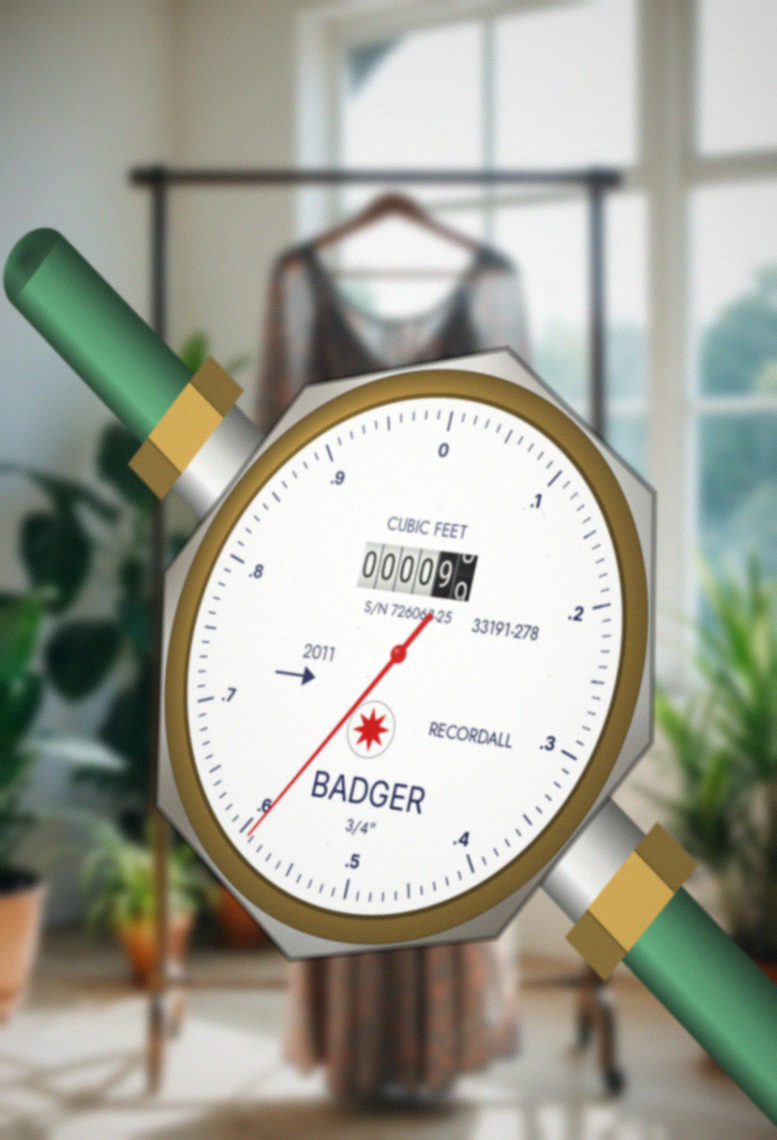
ft³ 98.59
